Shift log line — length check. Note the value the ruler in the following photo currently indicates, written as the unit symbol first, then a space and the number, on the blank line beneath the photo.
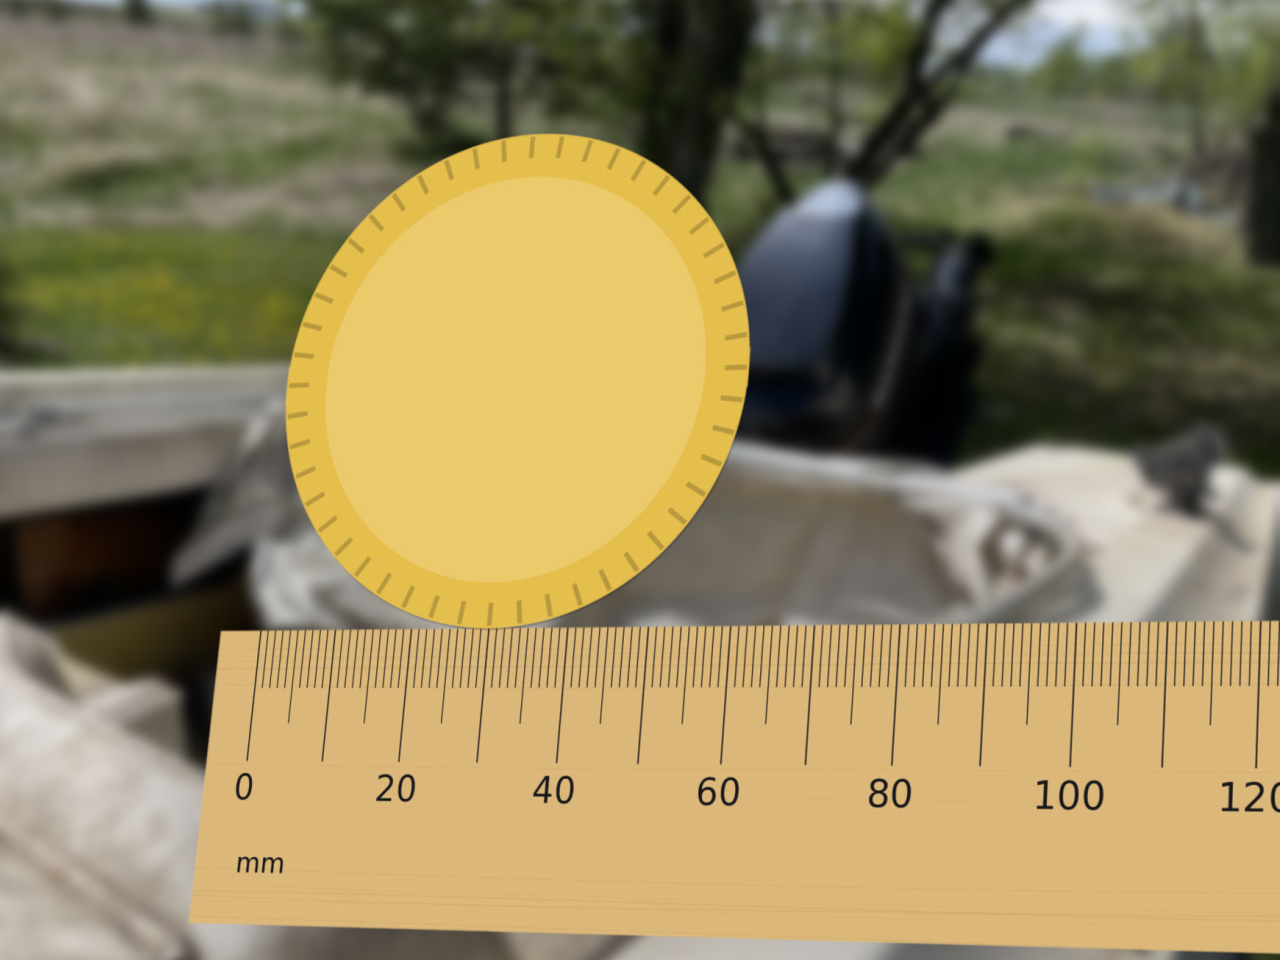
mm 60
